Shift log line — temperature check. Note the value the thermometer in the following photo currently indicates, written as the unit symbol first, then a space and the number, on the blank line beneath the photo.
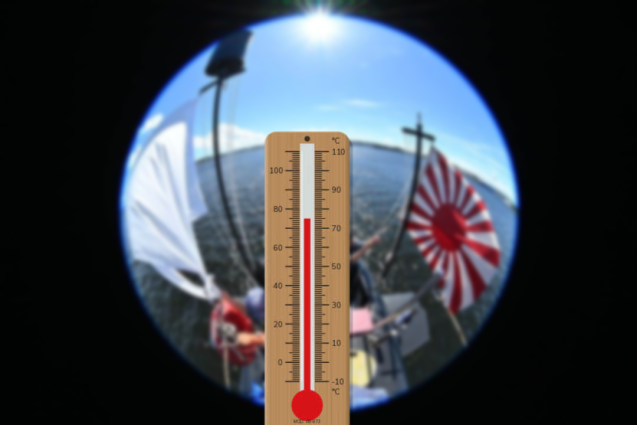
°C 75
